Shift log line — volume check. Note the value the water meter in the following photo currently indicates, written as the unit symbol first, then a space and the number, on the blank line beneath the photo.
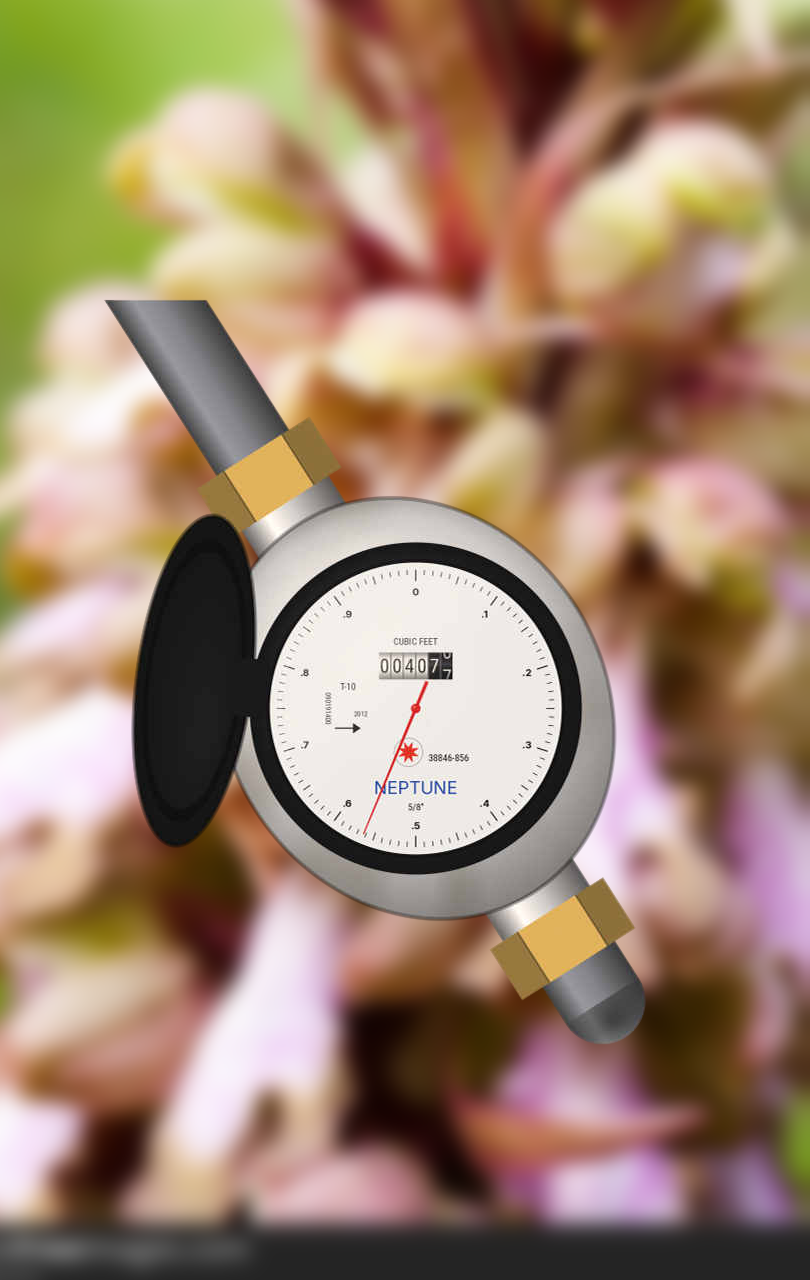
ft³ 4076.56
